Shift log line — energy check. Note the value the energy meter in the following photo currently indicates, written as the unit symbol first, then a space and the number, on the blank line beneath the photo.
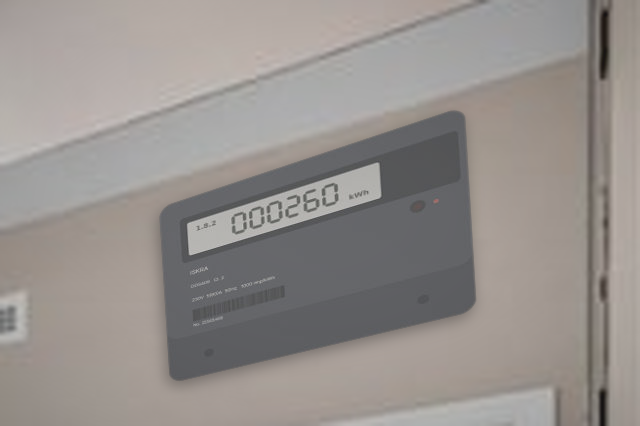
kWh 260
